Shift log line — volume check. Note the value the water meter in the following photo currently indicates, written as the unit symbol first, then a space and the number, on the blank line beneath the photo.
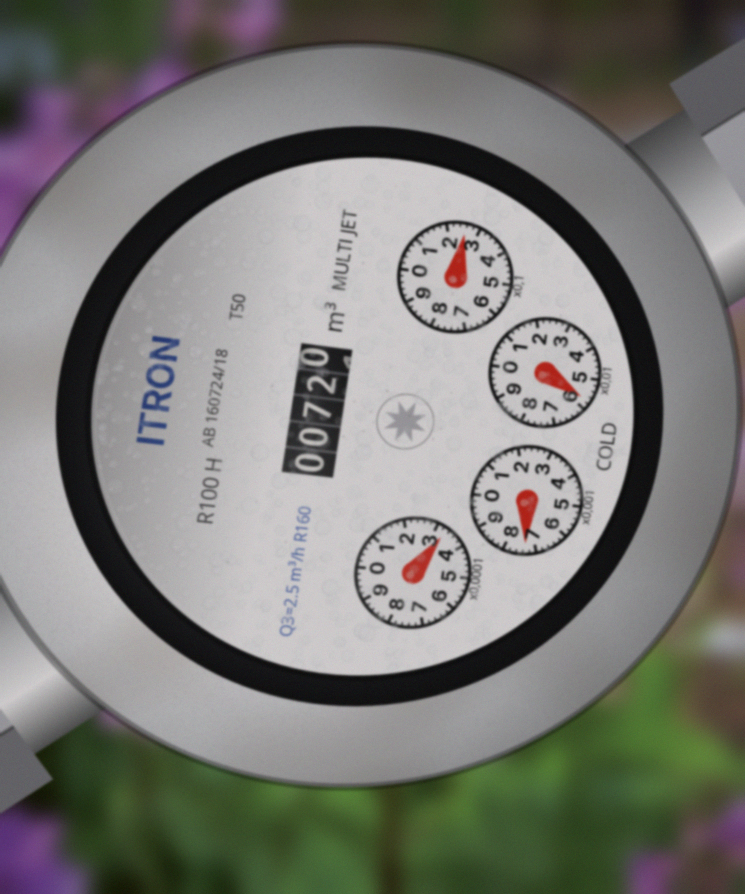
m³ 720.2573
